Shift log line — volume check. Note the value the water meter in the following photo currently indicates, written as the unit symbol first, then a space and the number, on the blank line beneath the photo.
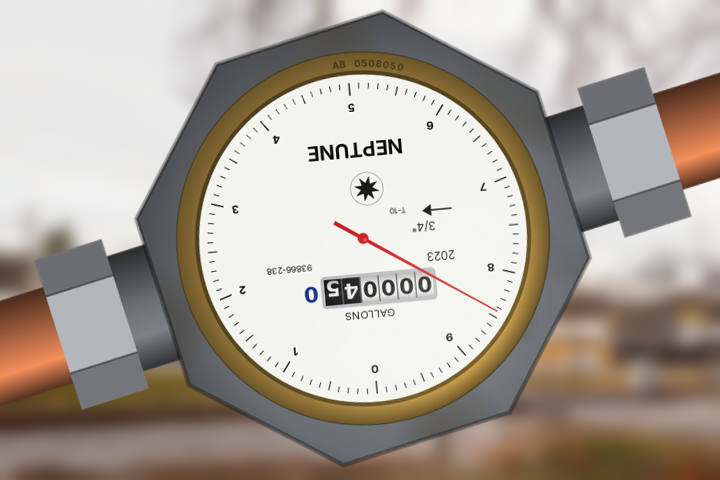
gal 448.4
